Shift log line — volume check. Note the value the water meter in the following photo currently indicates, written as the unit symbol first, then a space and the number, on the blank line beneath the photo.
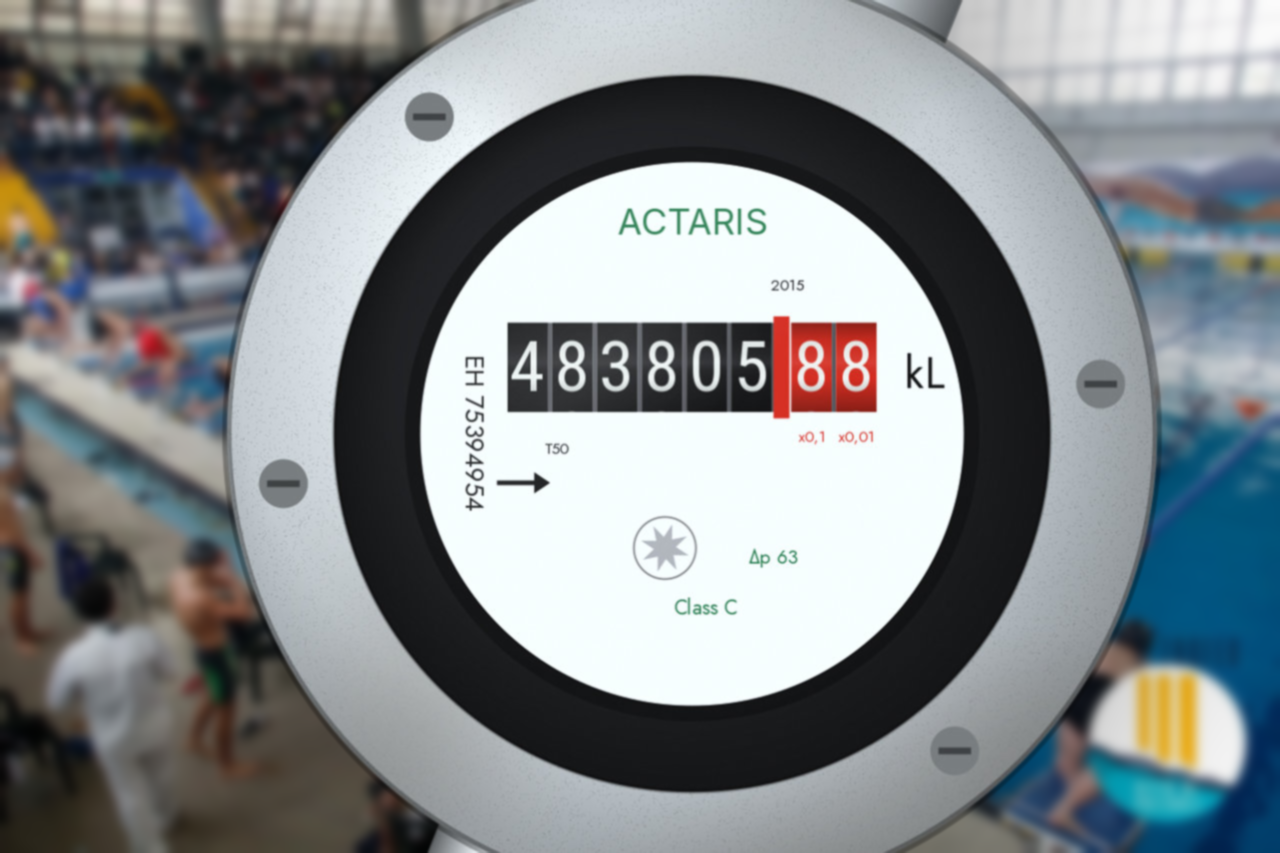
kL 483805.88
